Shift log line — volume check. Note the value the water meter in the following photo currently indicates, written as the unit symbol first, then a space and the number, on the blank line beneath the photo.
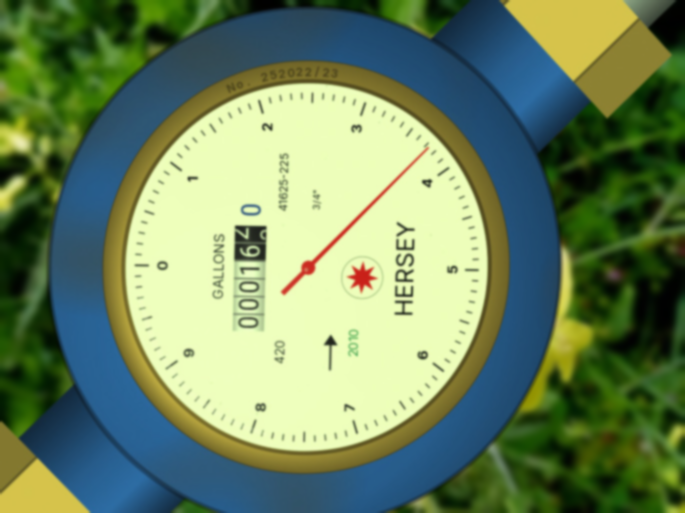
gal 1623.7
